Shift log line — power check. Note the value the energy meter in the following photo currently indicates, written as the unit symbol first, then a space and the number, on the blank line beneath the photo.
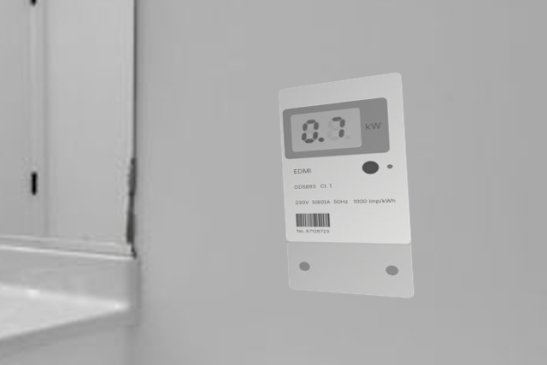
kW 0.7
